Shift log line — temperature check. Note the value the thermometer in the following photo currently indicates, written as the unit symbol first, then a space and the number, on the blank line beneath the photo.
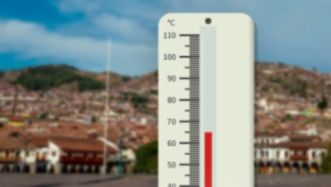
°C 65
